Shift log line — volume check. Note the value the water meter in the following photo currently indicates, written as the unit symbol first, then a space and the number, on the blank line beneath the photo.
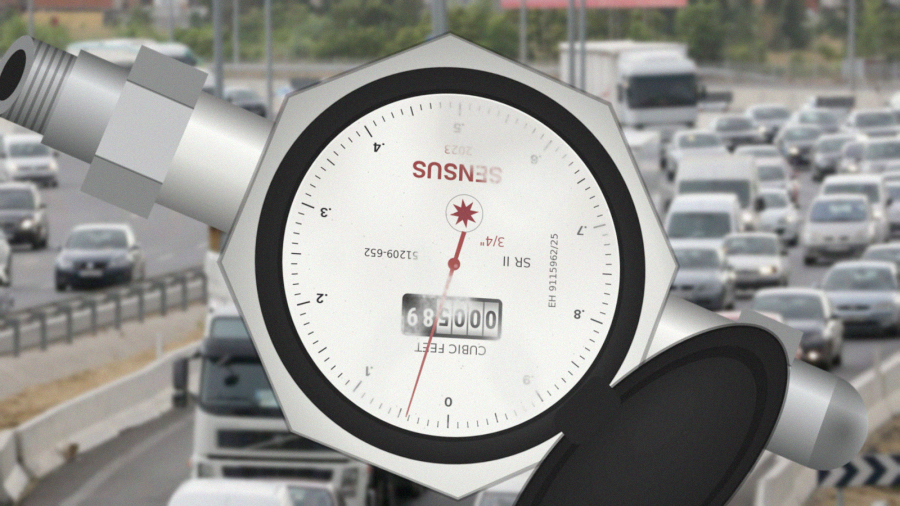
ft³ 589.04
